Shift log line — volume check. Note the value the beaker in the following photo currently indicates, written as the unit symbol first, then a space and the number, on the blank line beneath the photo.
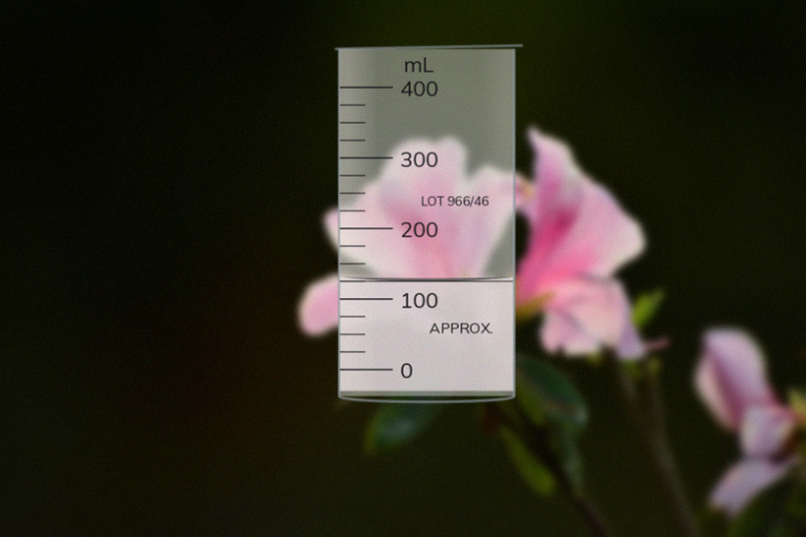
mL 125
